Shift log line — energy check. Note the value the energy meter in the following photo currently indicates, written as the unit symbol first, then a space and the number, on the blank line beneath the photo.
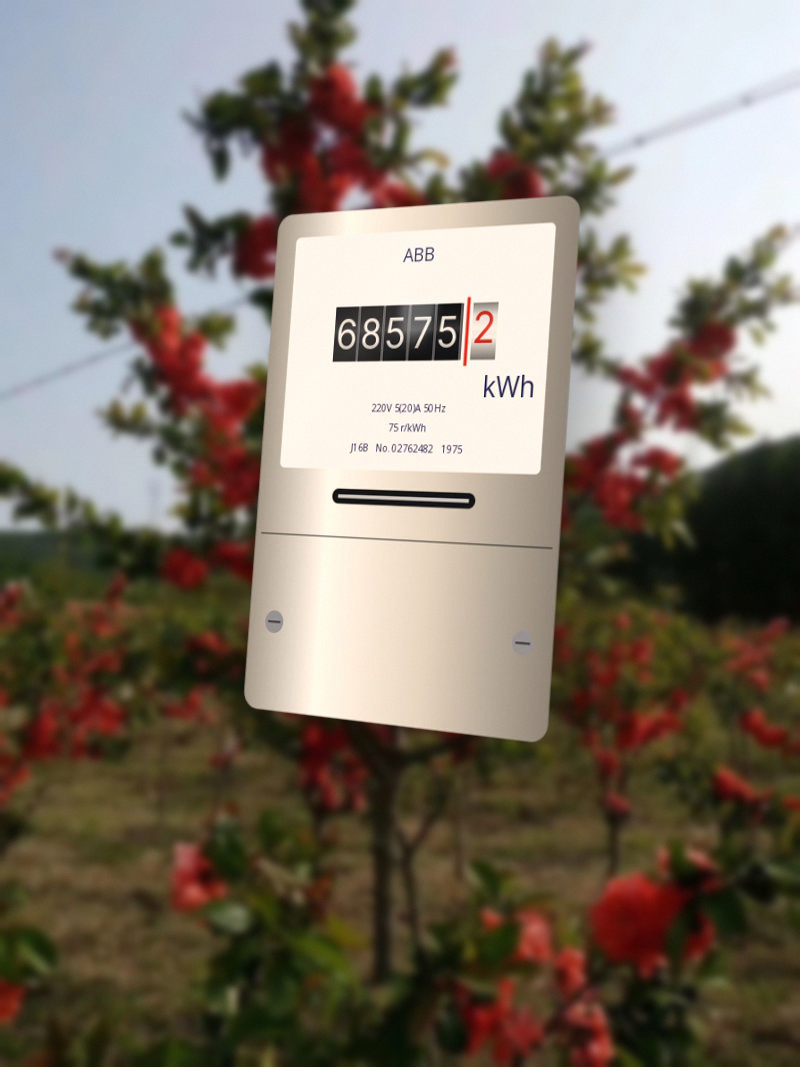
kWh 68575.2
